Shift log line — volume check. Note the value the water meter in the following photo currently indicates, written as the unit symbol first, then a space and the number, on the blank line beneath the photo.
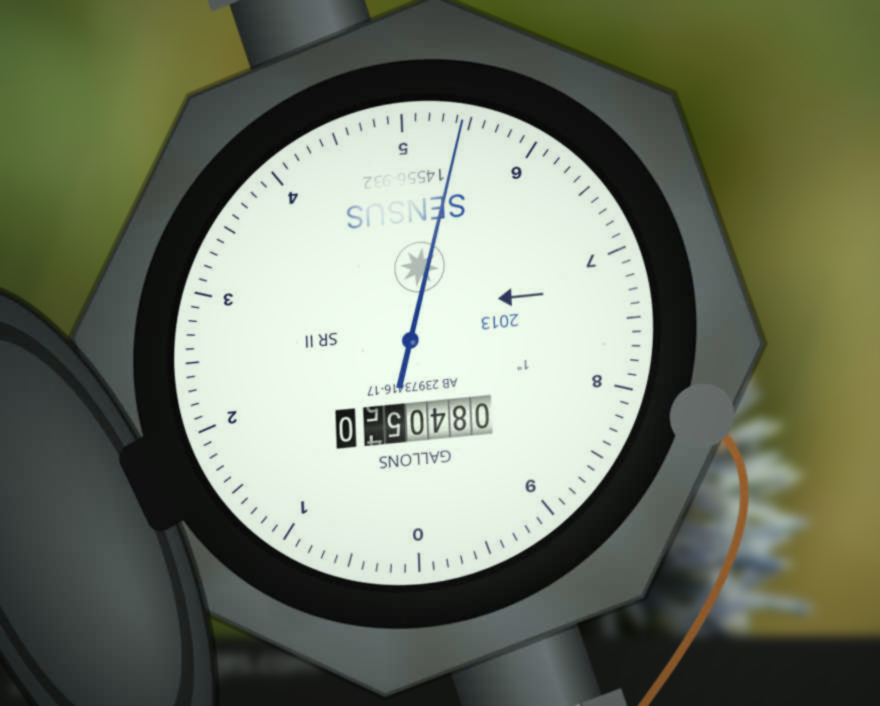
gal 840545.4
